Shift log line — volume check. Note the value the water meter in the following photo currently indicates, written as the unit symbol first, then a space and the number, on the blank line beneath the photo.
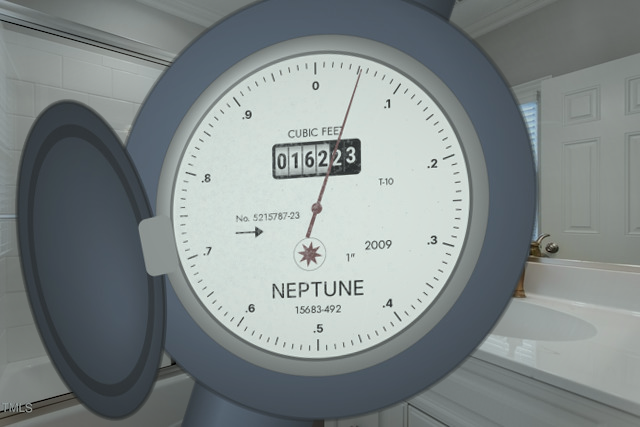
ft³ 16223.05
